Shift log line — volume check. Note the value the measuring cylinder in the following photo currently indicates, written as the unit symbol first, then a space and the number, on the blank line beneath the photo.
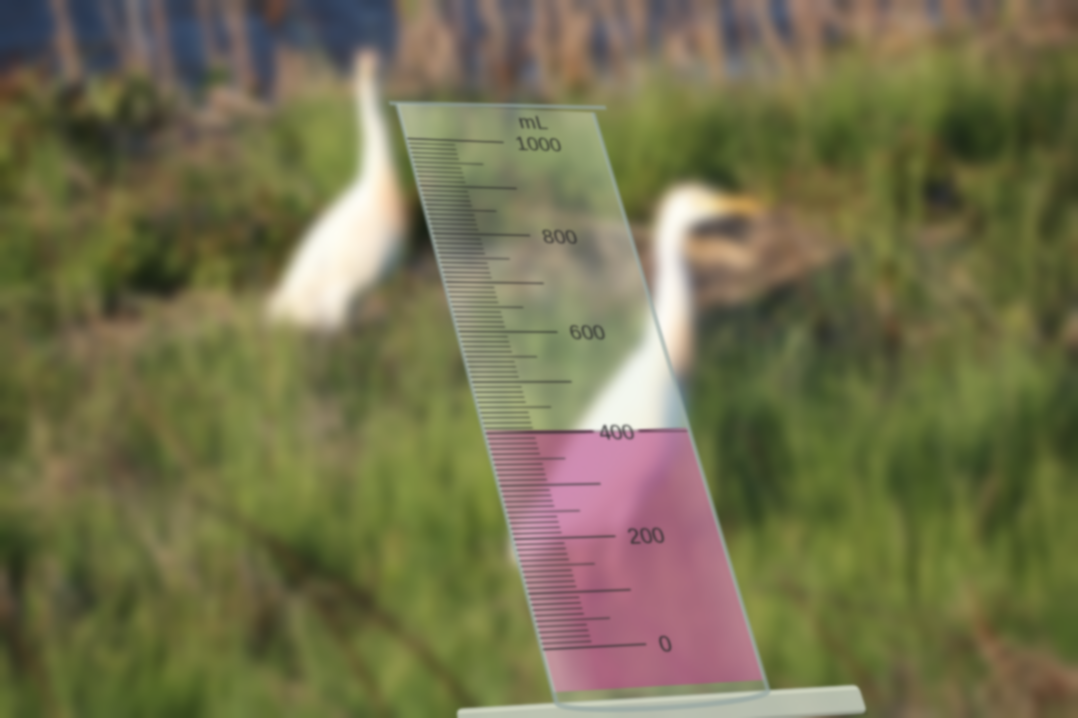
mL 400
